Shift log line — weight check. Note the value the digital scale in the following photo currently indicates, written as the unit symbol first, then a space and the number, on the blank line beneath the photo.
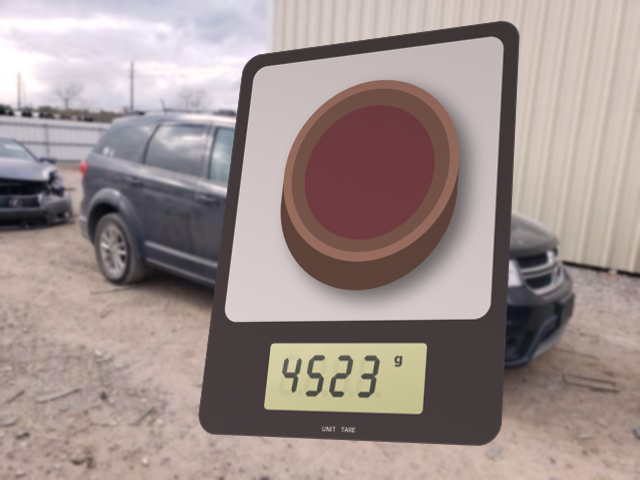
g 4523
